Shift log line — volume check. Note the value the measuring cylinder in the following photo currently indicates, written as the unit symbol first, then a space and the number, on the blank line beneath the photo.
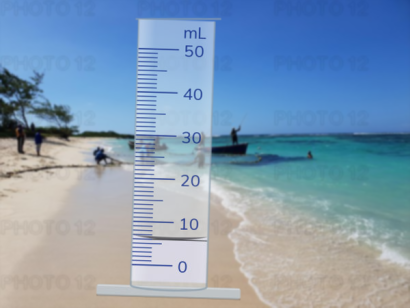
mL 6
